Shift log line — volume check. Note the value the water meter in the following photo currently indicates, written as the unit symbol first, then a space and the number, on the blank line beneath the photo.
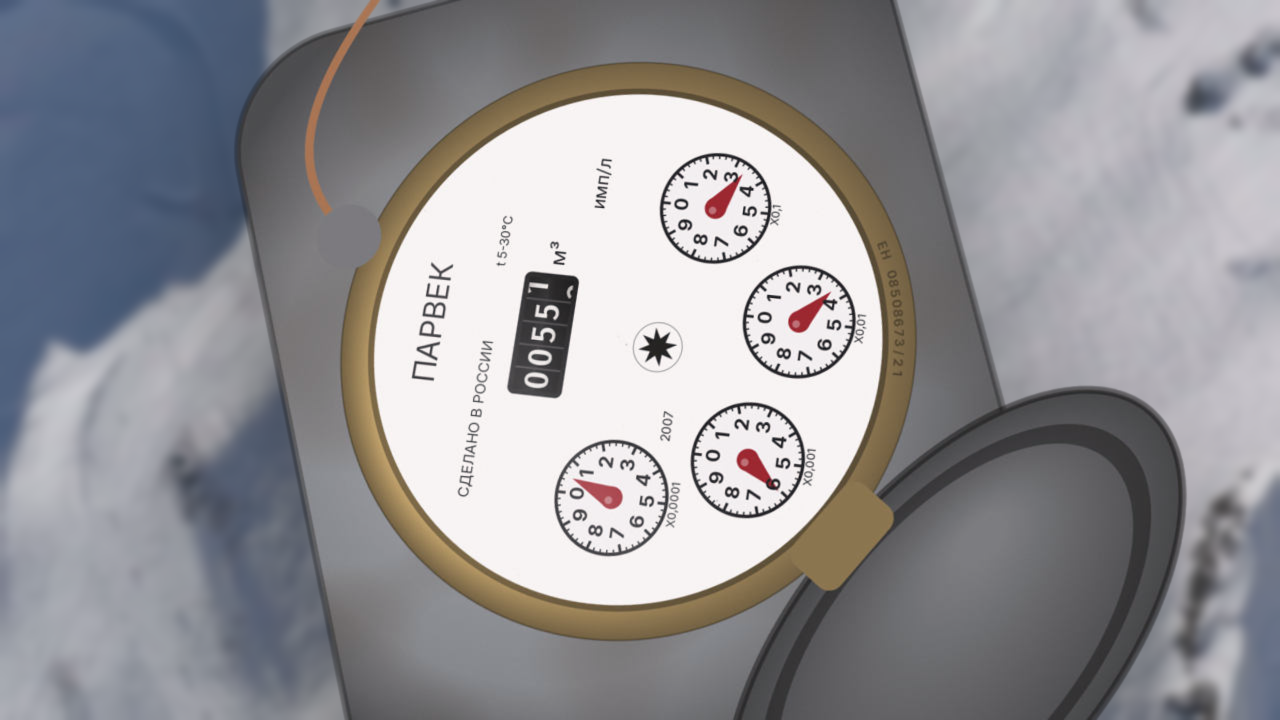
m³ 551.3360
